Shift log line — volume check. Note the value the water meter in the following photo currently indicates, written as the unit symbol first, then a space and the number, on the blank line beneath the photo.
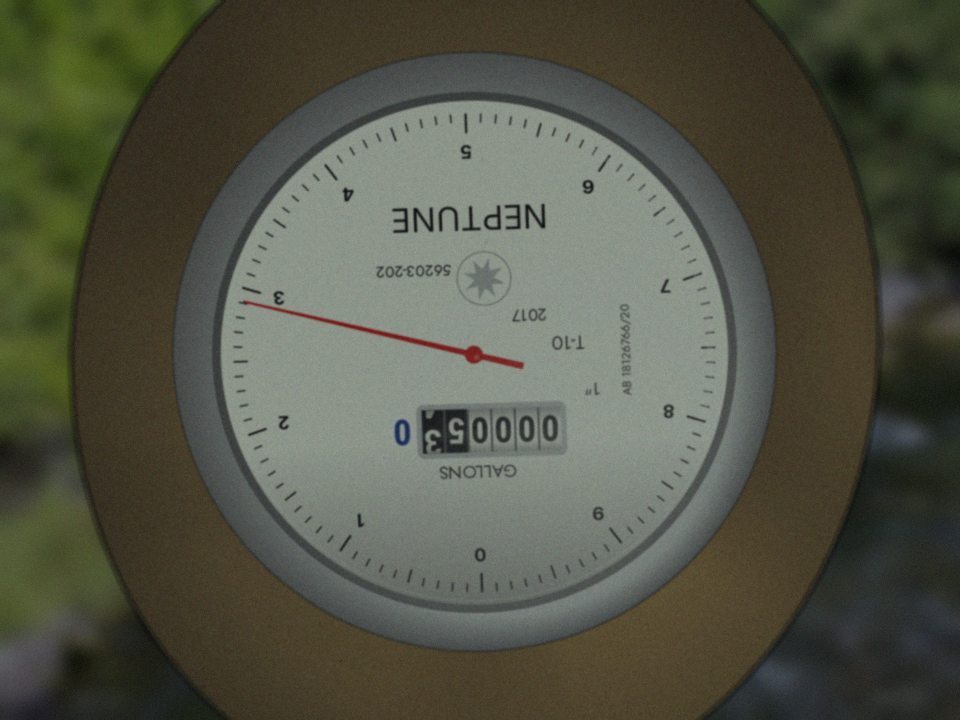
gal 532.9
